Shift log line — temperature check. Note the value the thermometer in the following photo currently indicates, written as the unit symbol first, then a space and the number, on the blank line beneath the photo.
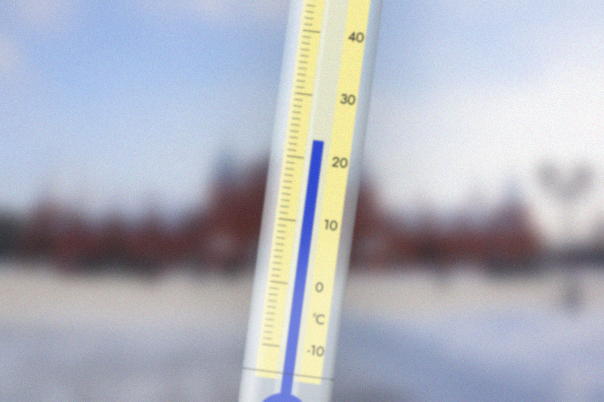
°C 23
